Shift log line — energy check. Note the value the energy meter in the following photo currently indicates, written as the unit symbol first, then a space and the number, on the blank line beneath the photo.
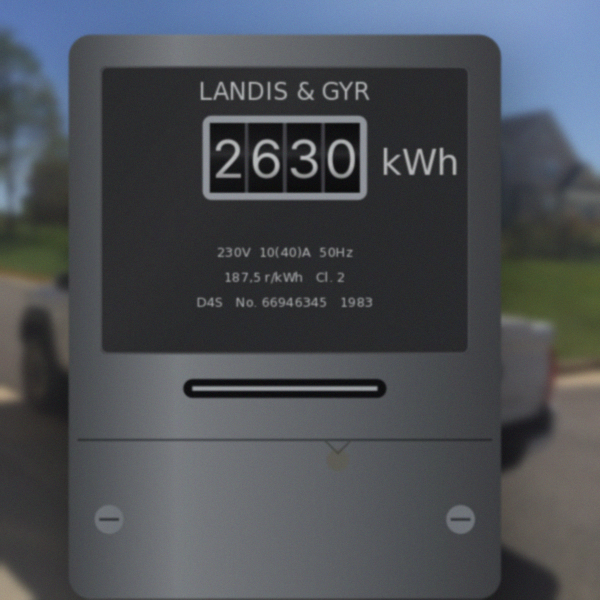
kWh 2630
